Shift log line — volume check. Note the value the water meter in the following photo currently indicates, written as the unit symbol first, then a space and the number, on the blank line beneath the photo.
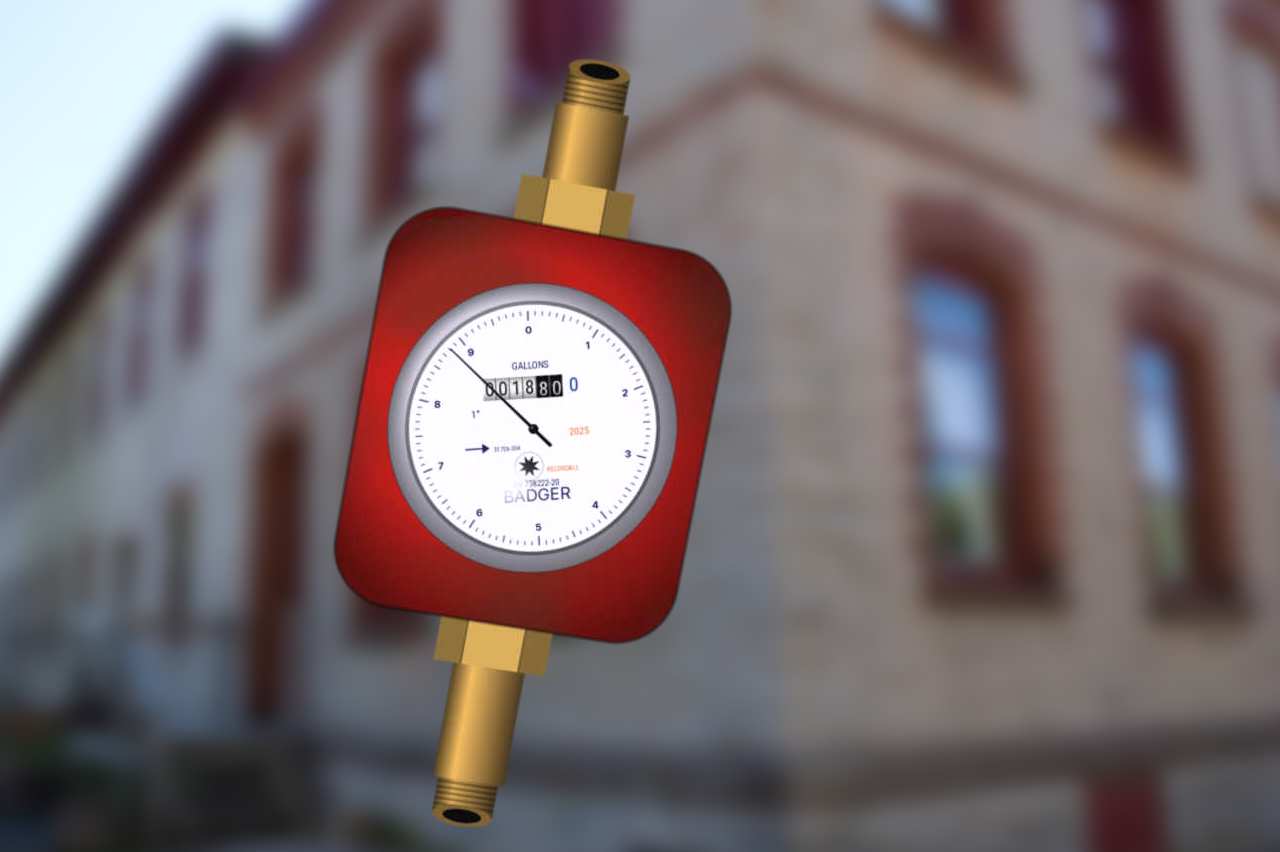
gal 18798.8
